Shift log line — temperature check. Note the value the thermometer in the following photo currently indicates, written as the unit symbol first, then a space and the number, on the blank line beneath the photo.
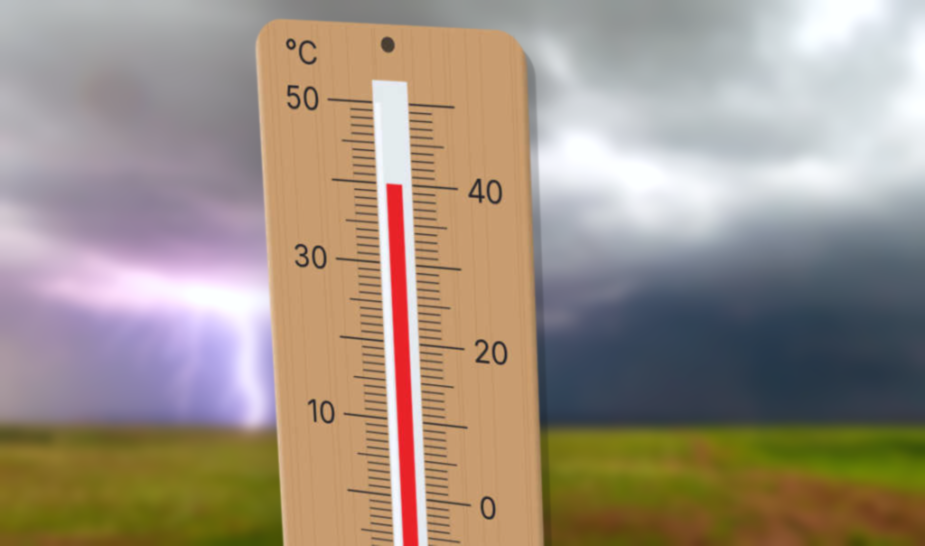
°C 40
